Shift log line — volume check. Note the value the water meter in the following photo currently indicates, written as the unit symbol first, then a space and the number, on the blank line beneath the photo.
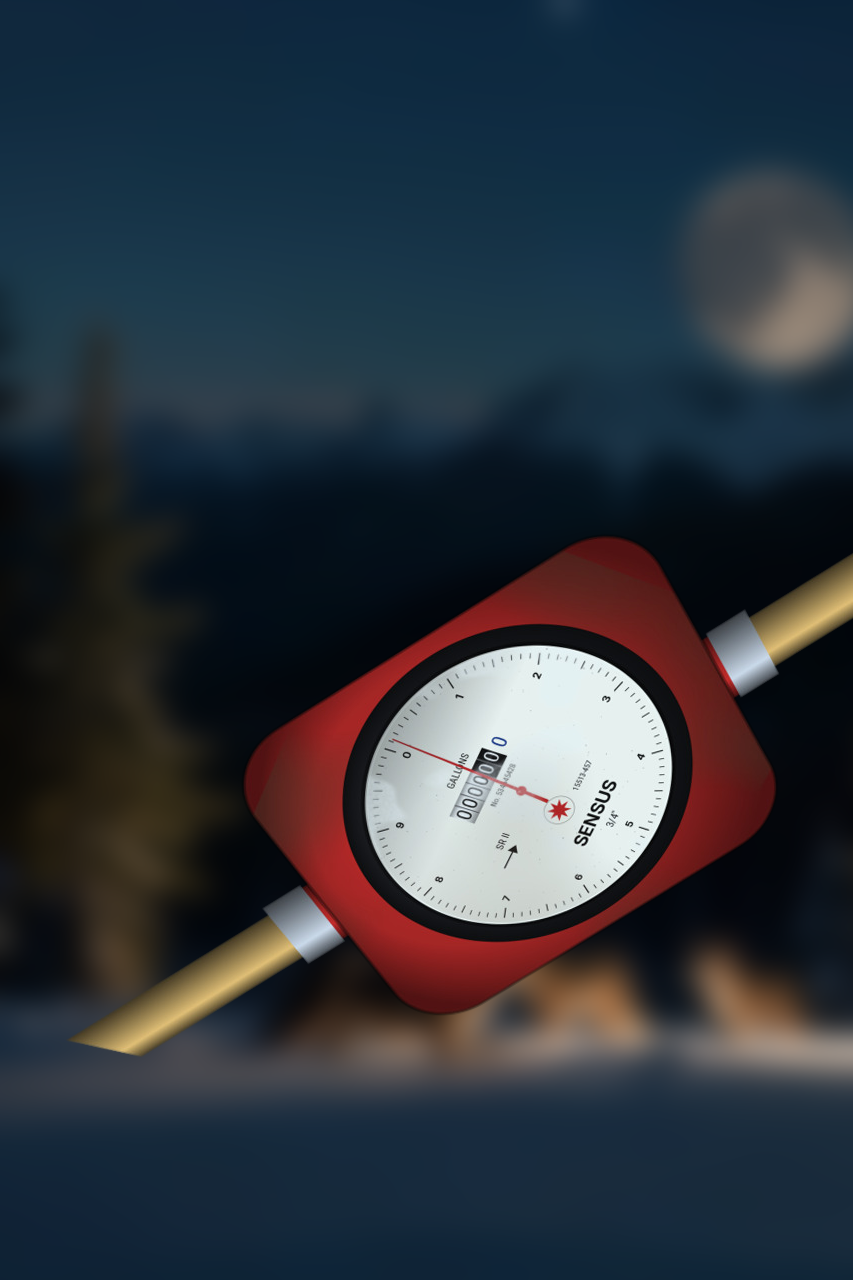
gal 0.1
